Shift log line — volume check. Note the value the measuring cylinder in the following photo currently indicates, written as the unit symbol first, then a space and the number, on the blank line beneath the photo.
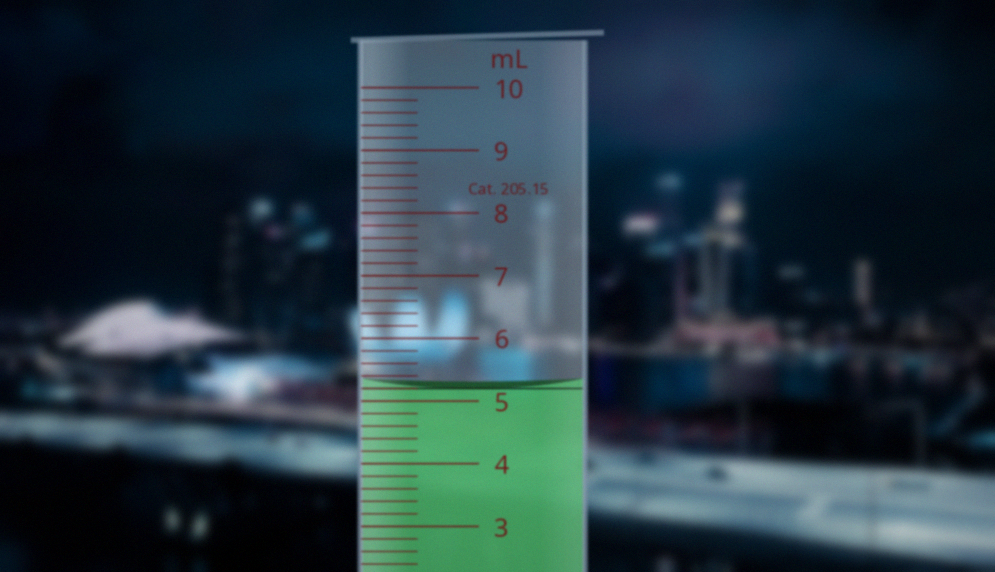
mL 5.2
